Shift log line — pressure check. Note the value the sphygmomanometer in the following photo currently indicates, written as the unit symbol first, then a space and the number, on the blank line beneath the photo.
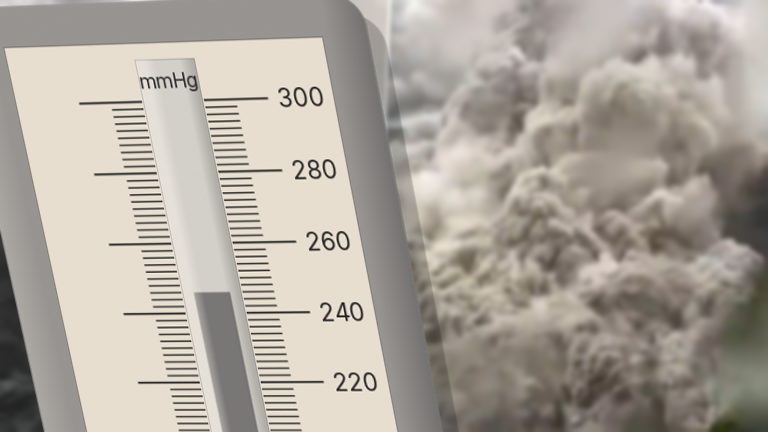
mmHg 246
